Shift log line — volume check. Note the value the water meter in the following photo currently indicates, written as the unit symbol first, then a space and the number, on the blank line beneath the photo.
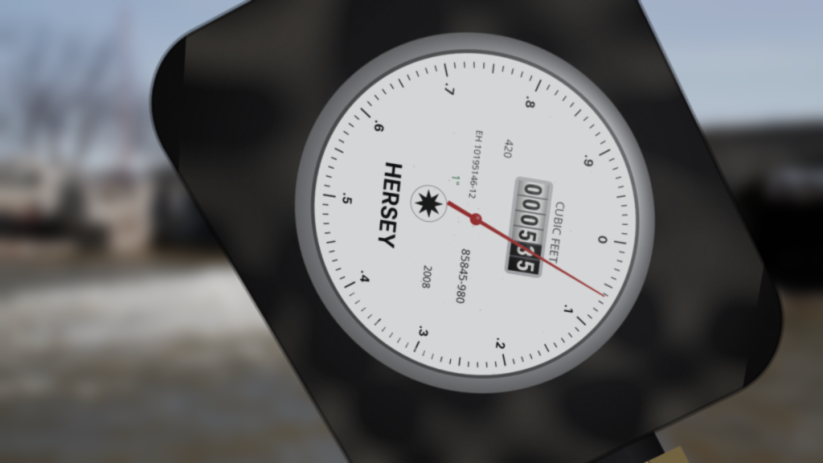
ft³ 535.06
